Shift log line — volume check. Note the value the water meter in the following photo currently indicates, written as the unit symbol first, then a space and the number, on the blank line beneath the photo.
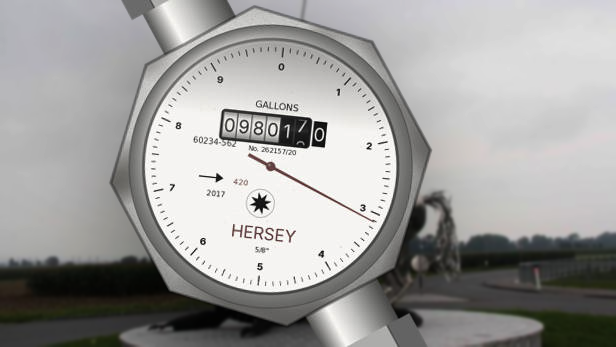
gal 980173.1
